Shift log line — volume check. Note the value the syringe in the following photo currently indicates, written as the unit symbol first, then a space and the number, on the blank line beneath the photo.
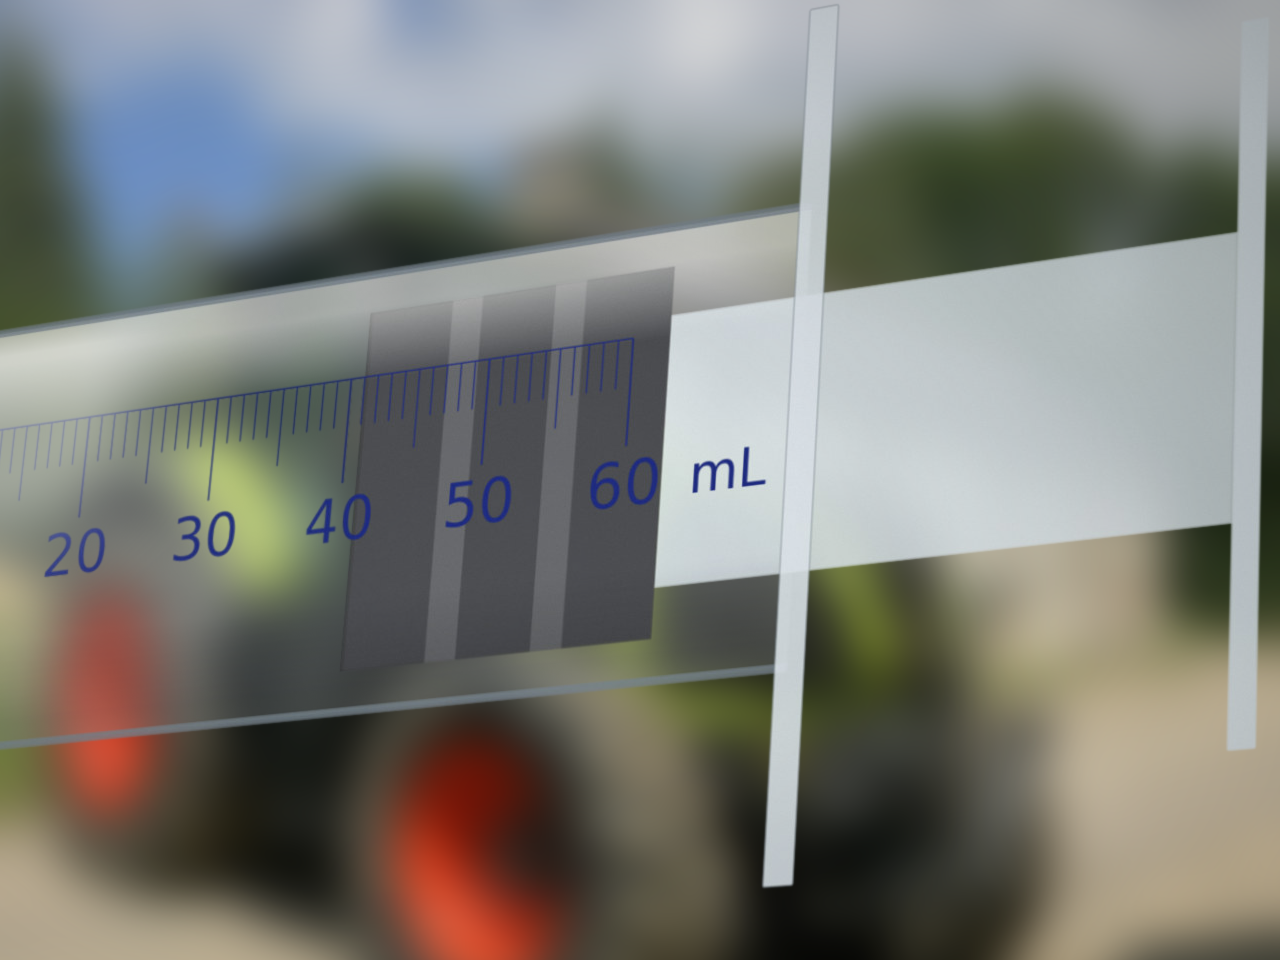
mL 41
